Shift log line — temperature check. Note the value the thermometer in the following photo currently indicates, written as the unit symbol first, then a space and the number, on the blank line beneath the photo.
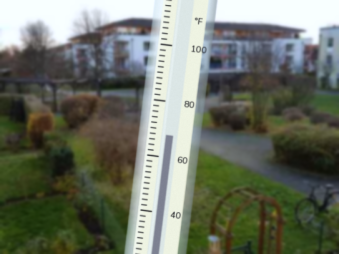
°F 68
